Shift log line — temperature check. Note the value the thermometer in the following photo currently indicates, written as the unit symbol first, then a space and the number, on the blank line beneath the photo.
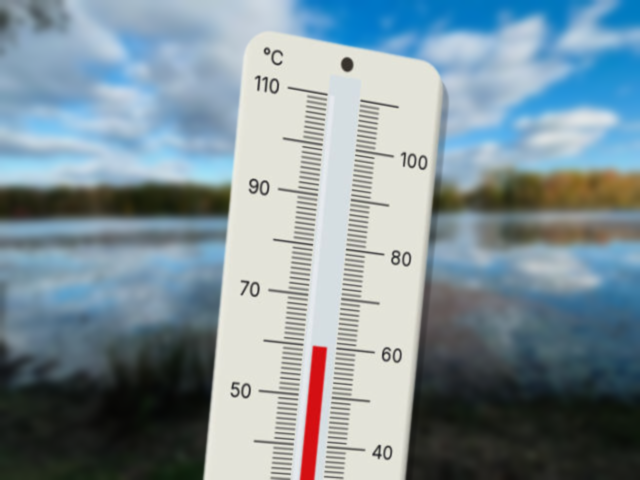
°C 60
